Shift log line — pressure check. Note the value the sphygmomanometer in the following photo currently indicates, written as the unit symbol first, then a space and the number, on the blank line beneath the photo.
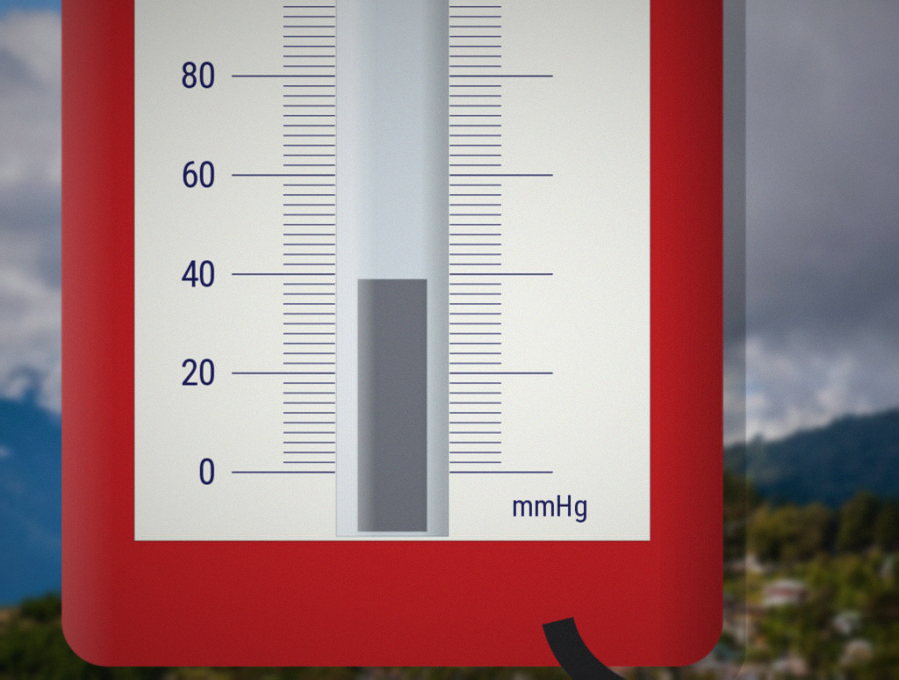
mmHg 39
